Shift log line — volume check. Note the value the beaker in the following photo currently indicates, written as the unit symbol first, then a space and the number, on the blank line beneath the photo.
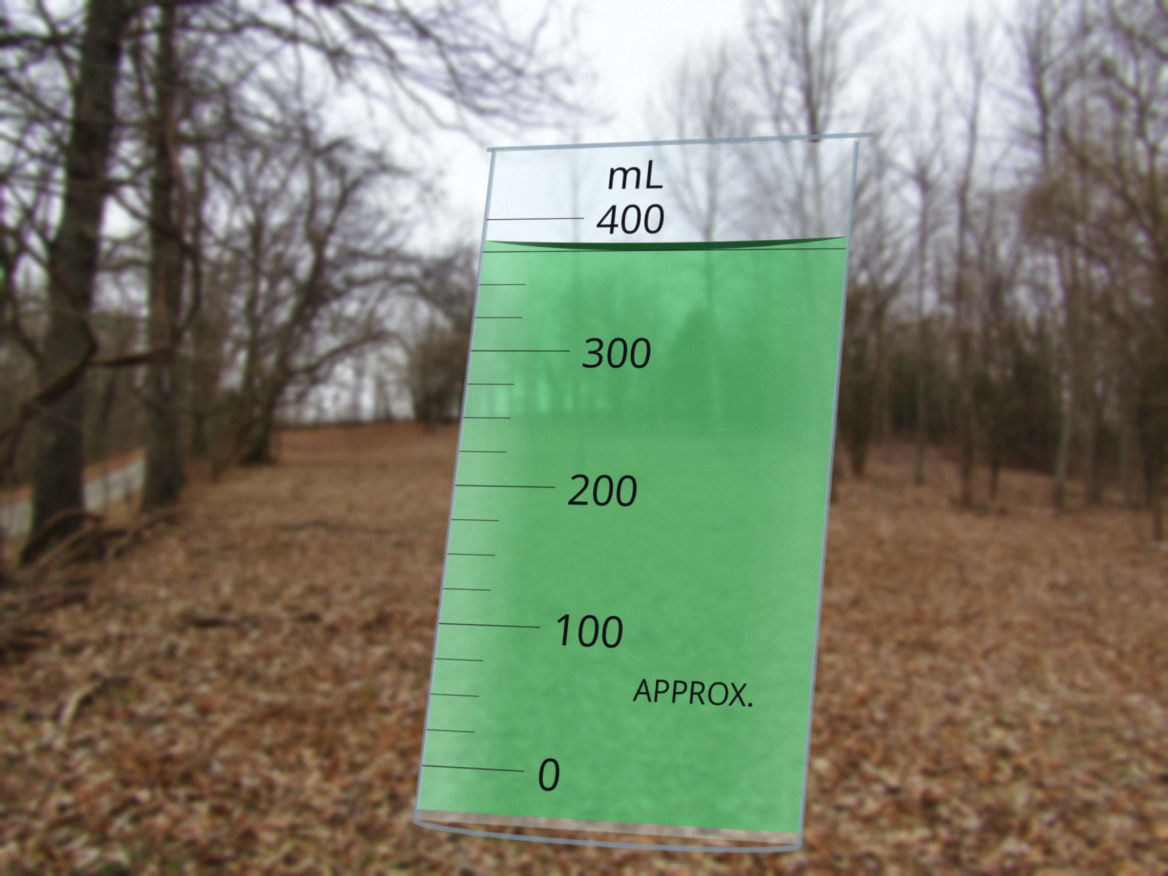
mL 375
